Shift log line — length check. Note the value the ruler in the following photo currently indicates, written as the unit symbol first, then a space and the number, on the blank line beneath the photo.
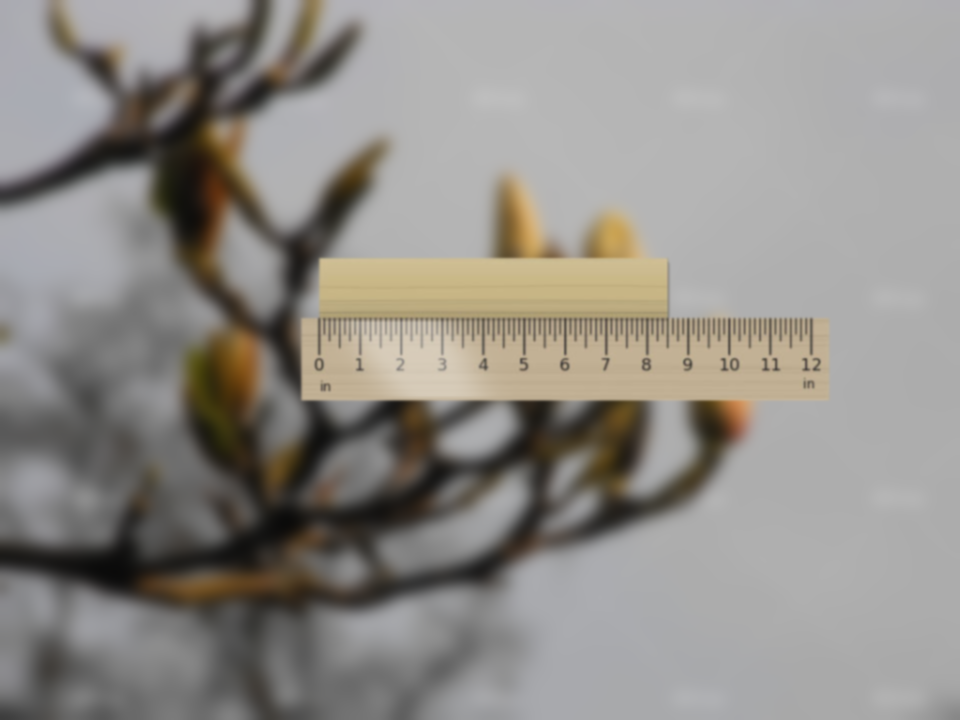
in 8.5
